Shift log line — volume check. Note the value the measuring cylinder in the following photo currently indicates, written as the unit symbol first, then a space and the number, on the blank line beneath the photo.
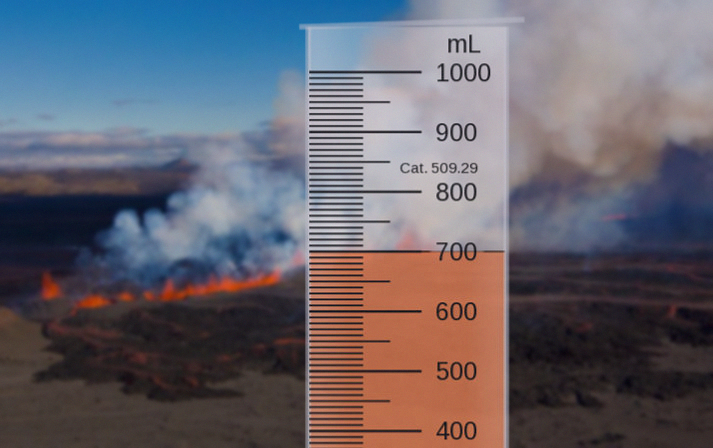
mL 700
